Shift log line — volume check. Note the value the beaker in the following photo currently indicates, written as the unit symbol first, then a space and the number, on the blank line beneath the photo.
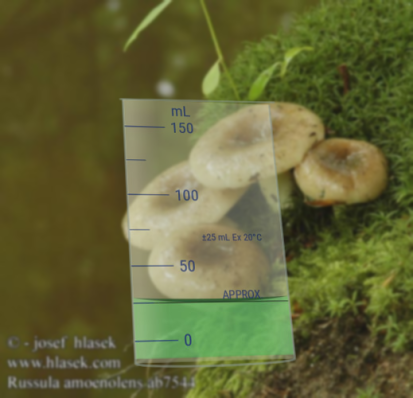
mL 25
